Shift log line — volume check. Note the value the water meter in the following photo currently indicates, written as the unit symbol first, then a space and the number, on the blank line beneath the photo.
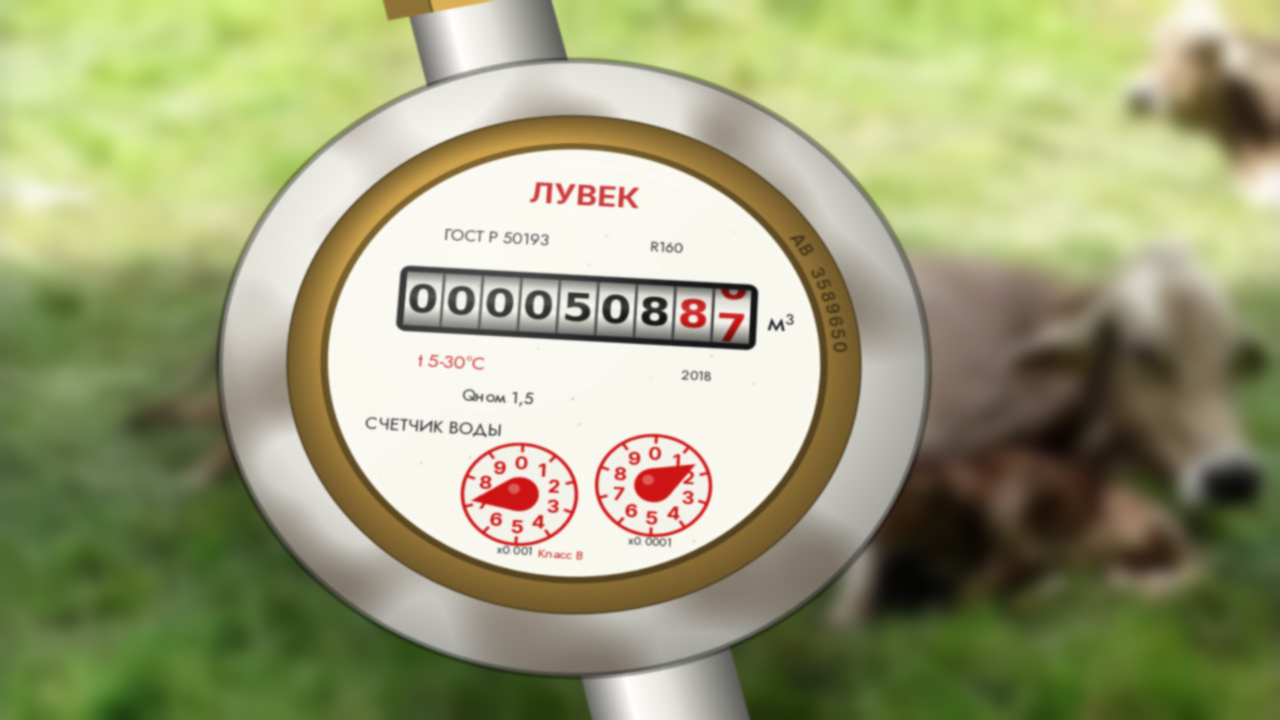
m³ 508.8671
